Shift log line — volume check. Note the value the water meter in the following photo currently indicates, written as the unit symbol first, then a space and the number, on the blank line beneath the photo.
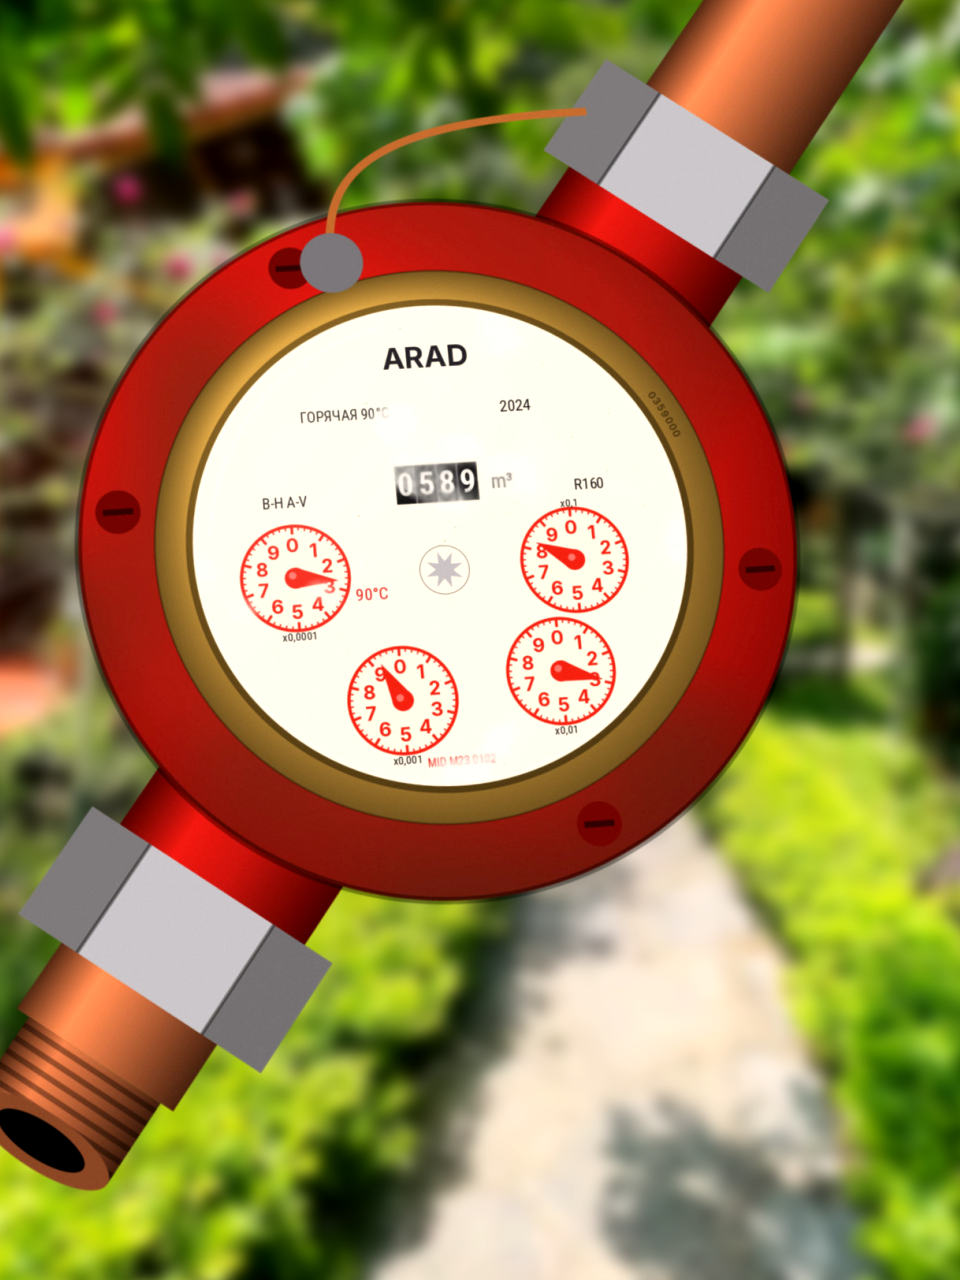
m³ 589.8292
